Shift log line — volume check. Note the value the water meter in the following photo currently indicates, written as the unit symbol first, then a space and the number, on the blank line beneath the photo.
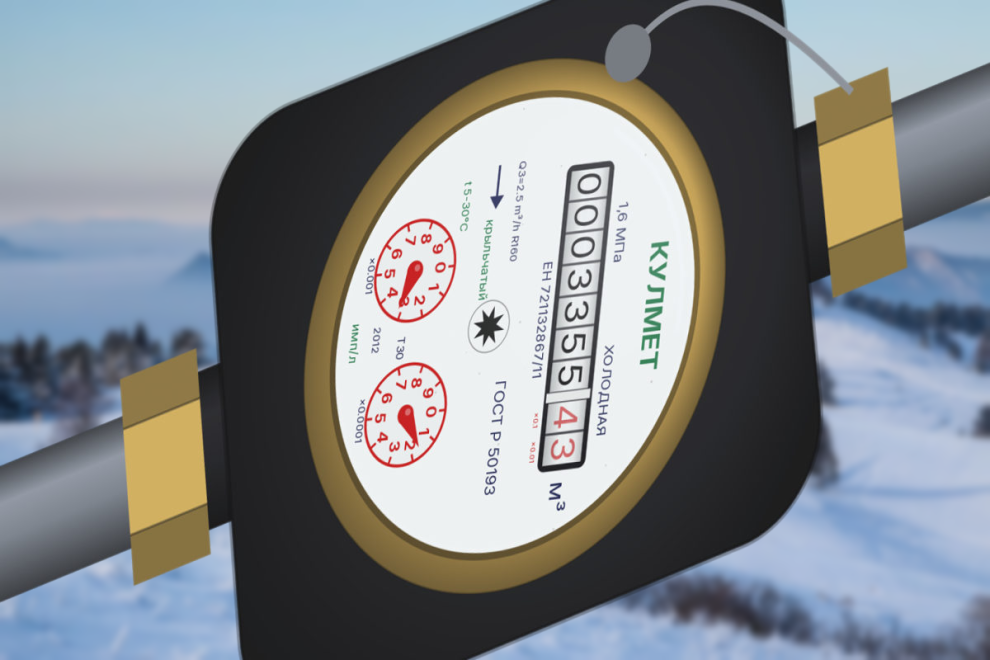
m³ 3355.4331
